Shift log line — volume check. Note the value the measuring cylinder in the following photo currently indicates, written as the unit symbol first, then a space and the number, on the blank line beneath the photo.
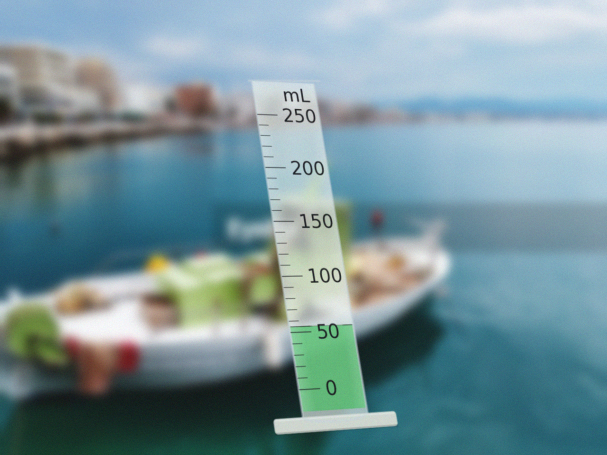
mL 55
